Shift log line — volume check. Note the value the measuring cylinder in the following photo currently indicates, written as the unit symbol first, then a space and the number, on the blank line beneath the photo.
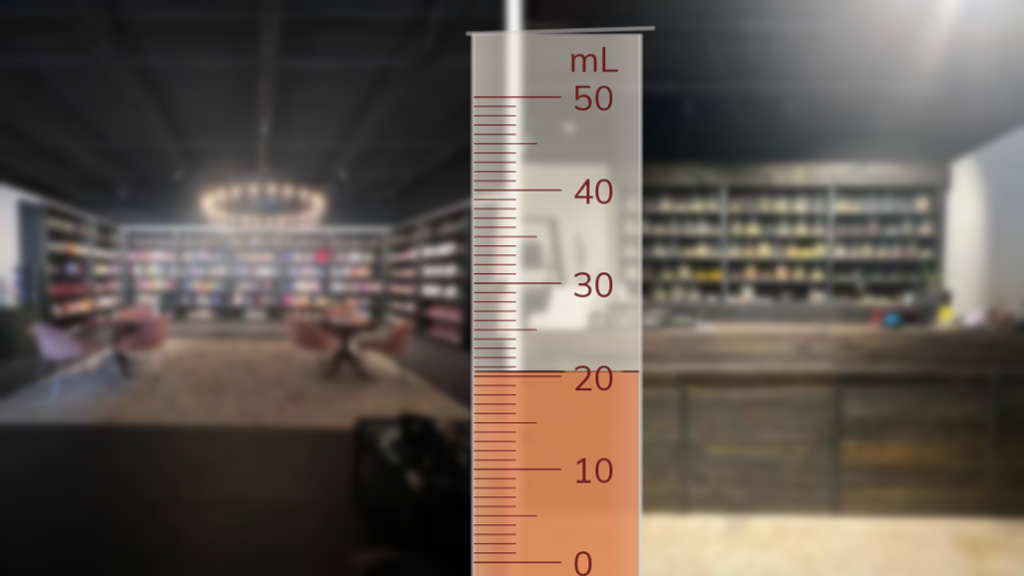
mL 20.5
